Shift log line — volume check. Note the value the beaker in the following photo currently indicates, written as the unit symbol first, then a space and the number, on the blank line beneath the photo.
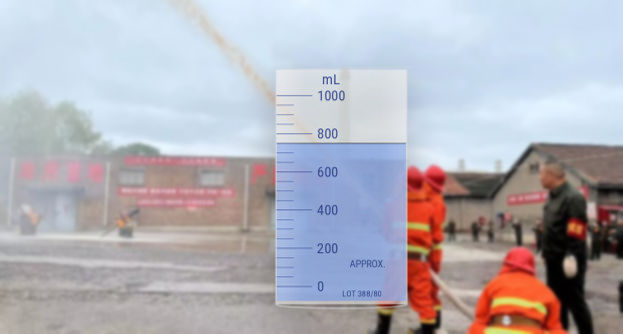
mL 750
